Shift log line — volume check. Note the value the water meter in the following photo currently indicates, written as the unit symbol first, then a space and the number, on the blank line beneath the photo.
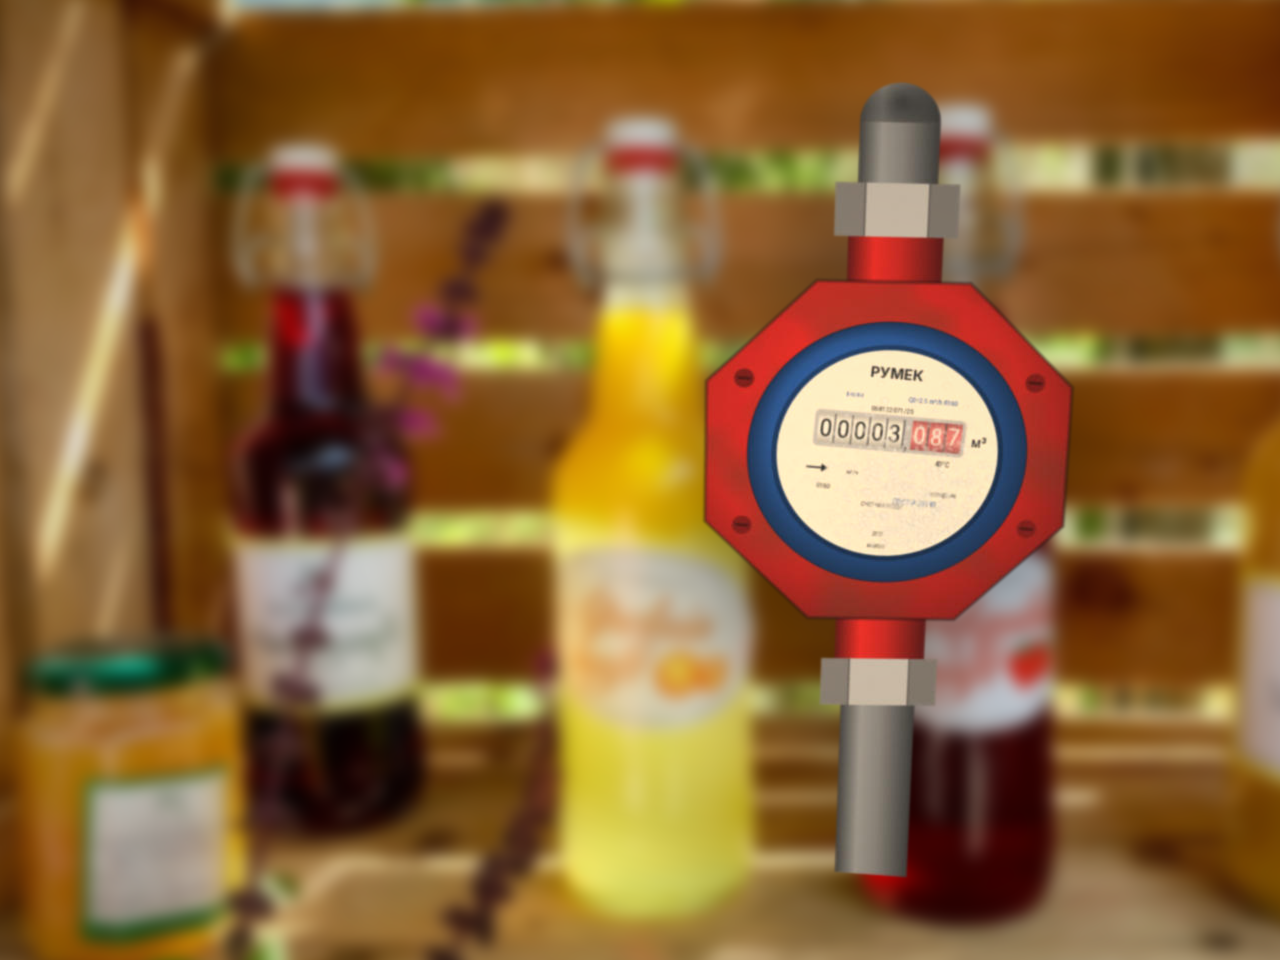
m³ 3.087
